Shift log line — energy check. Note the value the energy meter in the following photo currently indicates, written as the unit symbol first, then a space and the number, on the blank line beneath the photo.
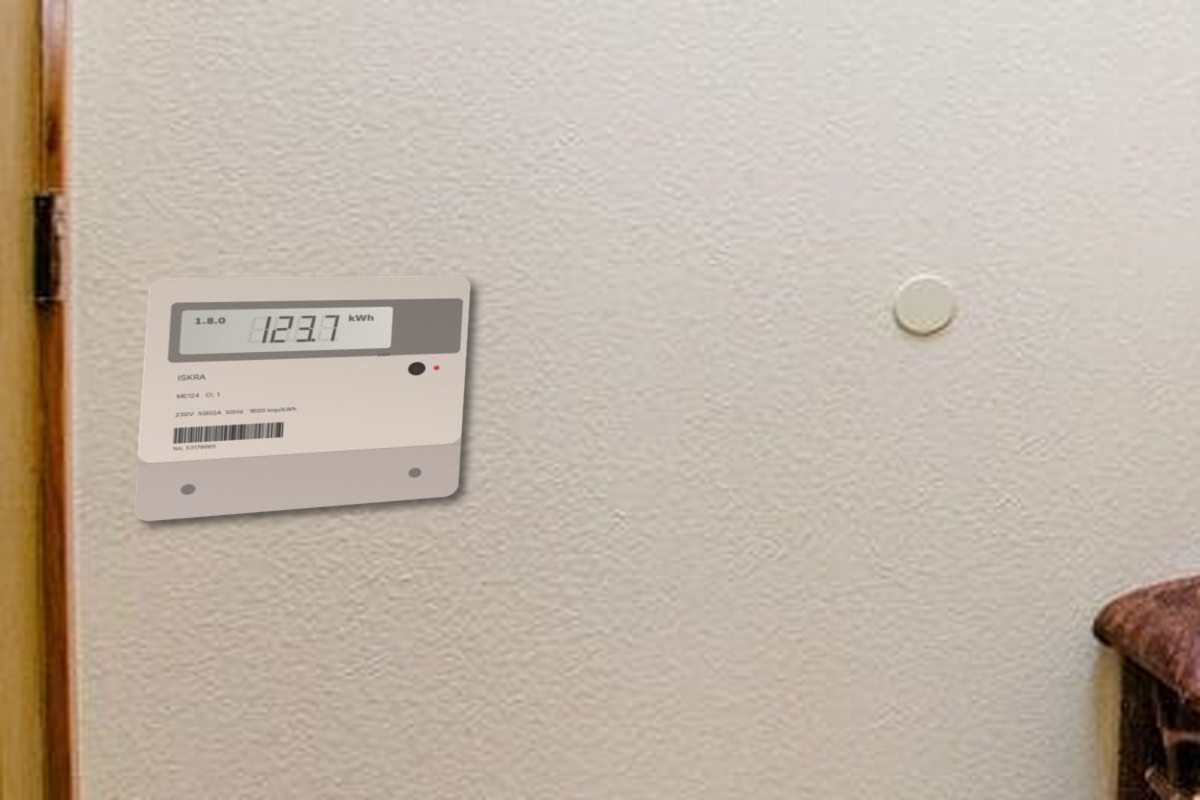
kWh 123.7
